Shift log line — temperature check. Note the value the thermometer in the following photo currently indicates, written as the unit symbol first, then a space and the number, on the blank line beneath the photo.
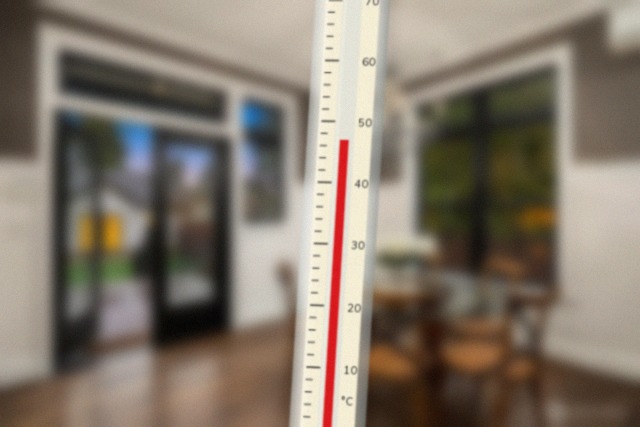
°C 47
